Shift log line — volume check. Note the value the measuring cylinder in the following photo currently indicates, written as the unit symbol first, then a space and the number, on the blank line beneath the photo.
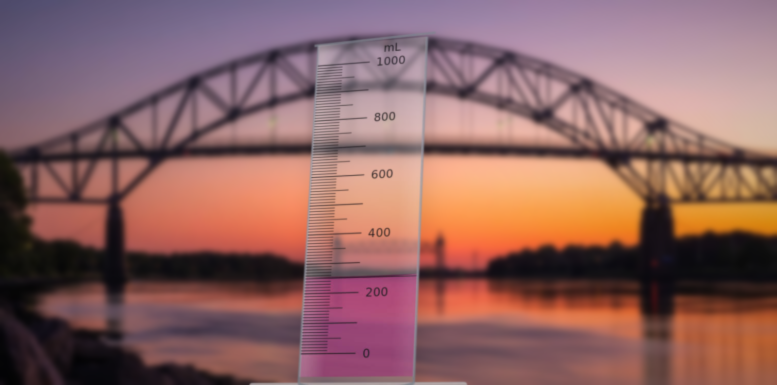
mL 250
